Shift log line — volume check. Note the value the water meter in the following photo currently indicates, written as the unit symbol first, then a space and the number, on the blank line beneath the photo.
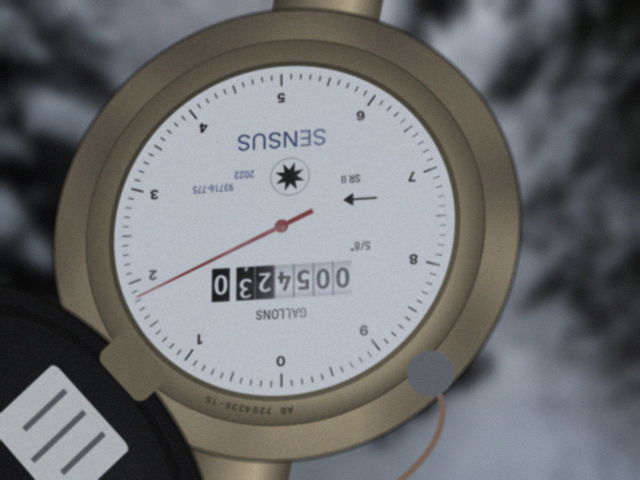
gal 54231.8
